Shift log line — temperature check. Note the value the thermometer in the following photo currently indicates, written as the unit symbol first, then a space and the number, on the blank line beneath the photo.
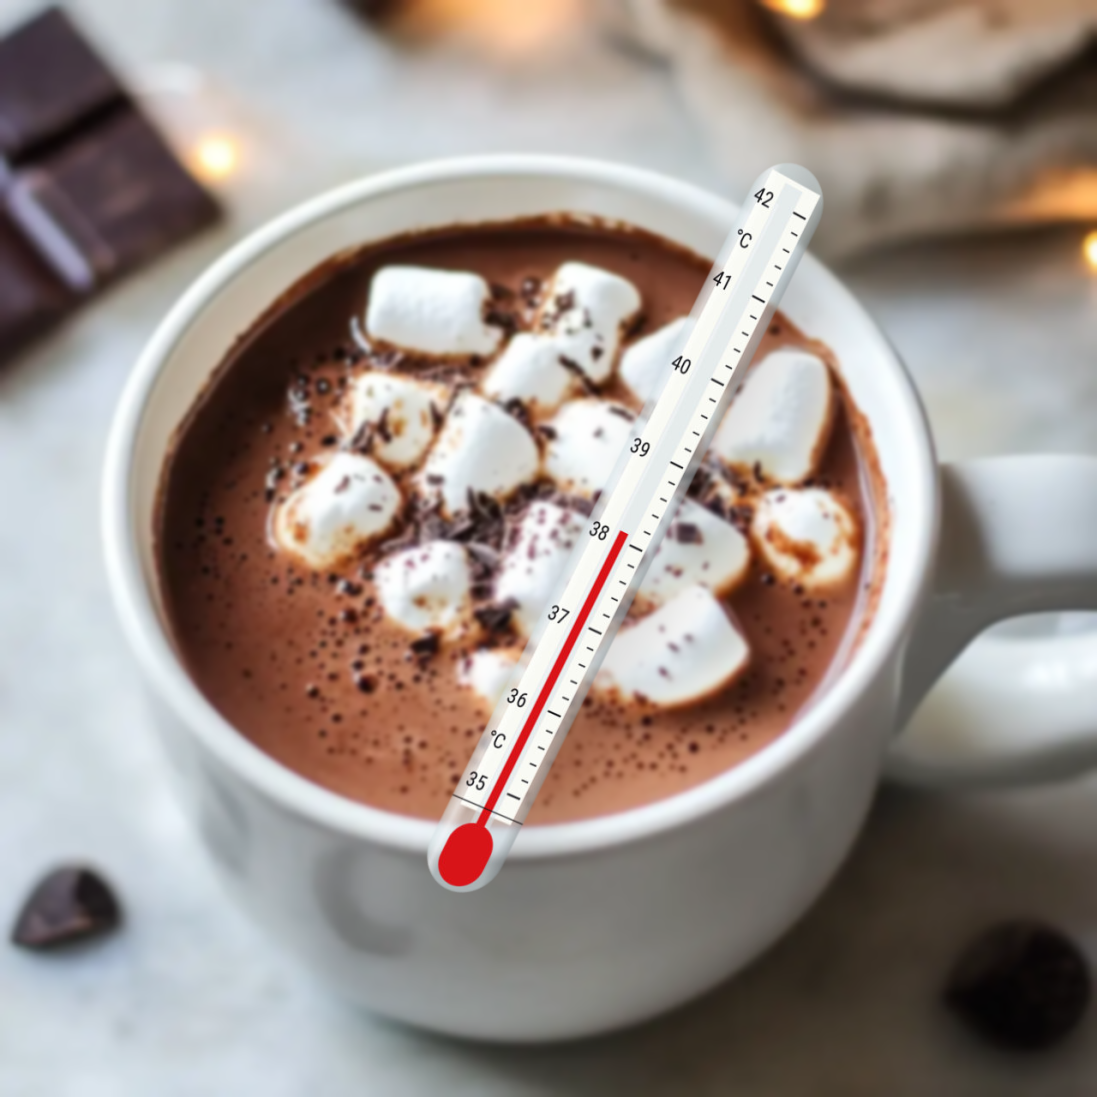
°C 38.1
